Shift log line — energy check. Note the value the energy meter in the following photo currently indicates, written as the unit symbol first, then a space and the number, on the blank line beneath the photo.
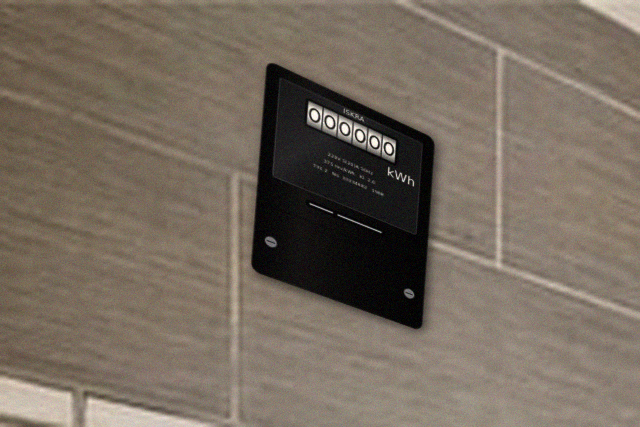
kWh 0
